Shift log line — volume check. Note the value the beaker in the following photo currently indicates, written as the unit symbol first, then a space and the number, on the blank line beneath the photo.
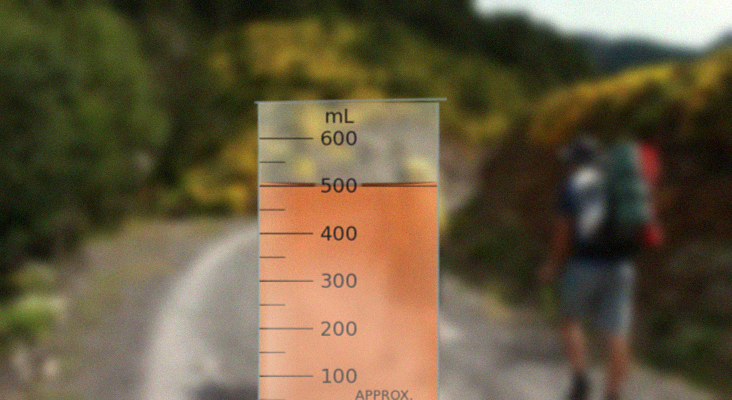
mL 500
